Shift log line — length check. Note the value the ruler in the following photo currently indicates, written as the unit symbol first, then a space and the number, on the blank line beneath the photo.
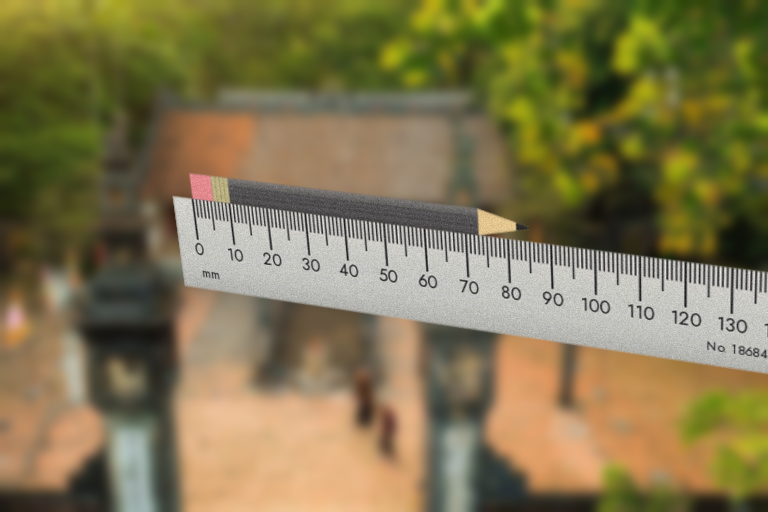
mm 85
